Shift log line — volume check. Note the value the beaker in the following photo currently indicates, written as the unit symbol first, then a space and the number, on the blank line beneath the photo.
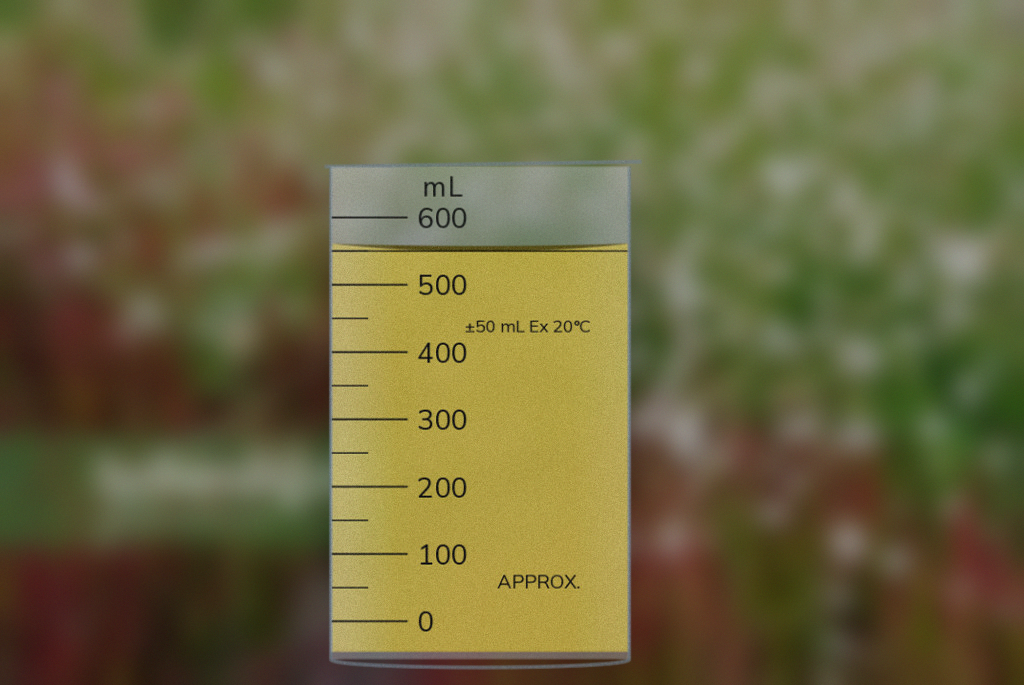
mL 550
